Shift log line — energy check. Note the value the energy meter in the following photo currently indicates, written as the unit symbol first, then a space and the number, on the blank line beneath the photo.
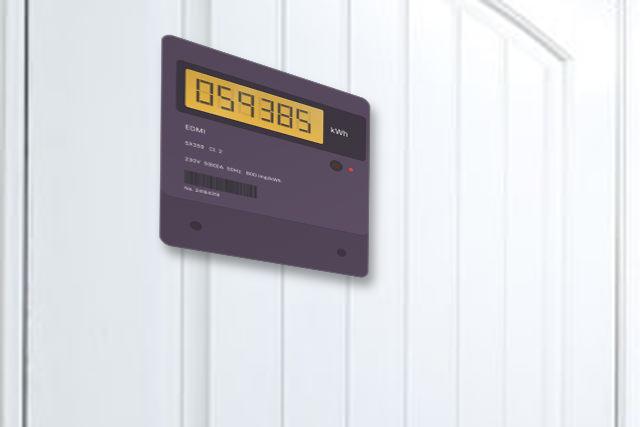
kWh 59385
